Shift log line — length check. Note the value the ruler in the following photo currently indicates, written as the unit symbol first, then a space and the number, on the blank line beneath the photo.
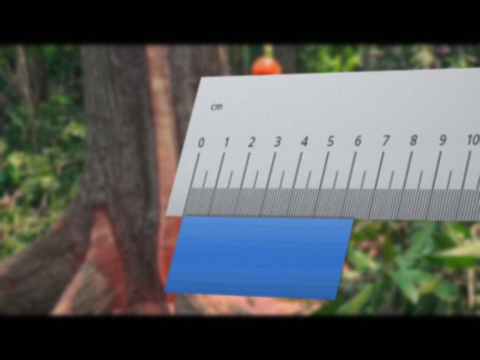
cm 6.5
